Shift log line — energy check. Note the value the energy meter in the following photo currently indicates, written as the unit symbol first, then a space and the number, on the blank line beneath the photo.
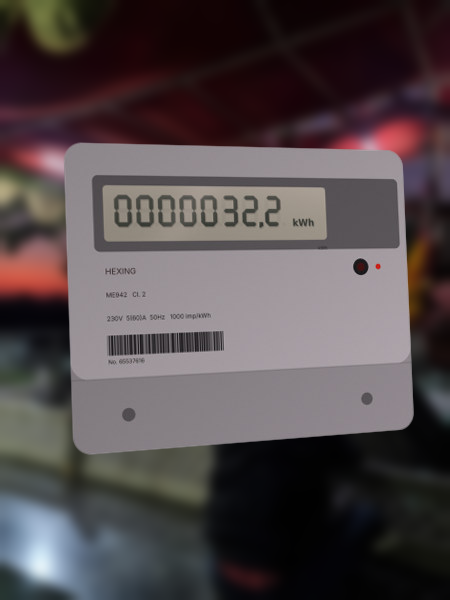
kWh 32.2
